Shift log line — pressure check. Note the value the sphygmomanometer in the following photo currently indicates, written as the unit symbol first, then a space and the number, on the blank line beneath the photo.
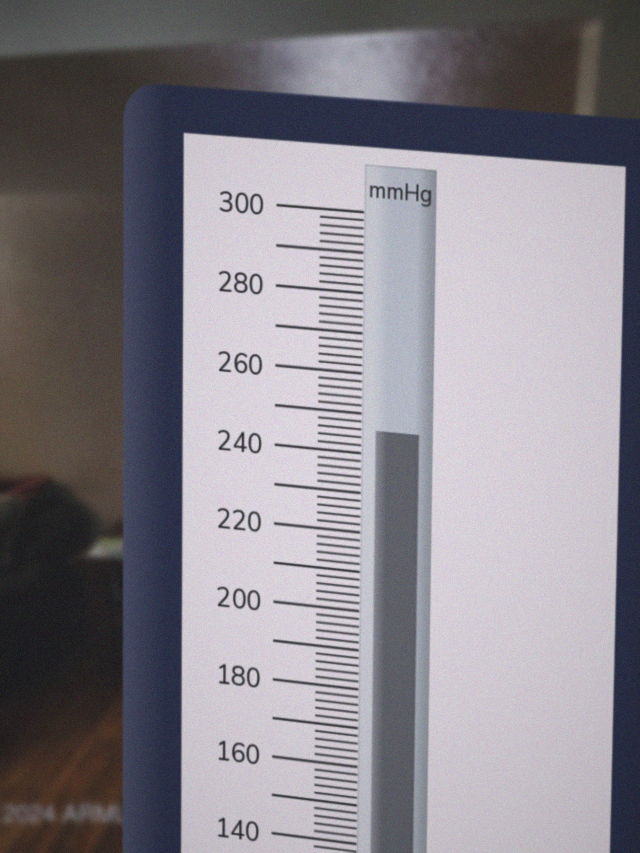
mmHg 246
